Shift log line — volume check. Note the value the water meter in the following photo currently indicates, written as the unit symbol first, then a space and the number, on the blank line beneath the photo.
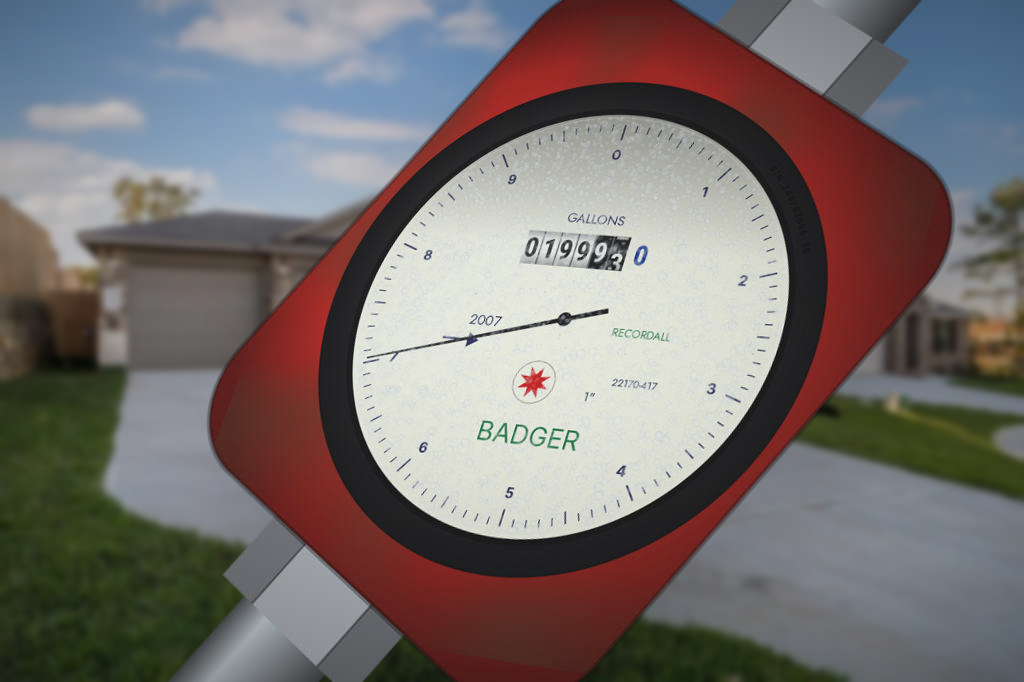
gal 199927.0
